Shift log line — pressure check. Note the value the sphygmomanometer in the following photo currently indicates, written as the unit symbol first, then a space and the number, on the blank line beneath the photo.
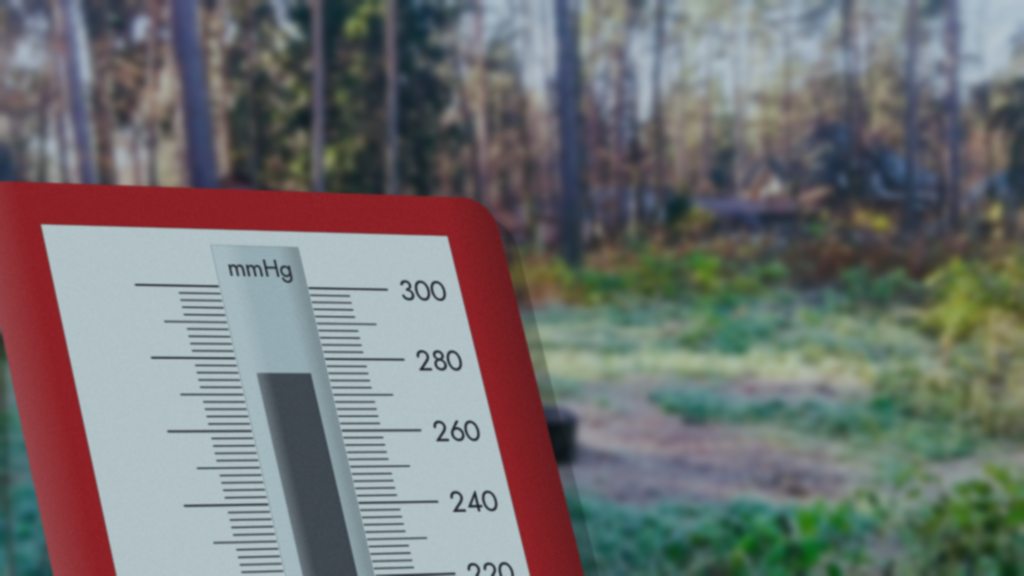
mmHg 276
